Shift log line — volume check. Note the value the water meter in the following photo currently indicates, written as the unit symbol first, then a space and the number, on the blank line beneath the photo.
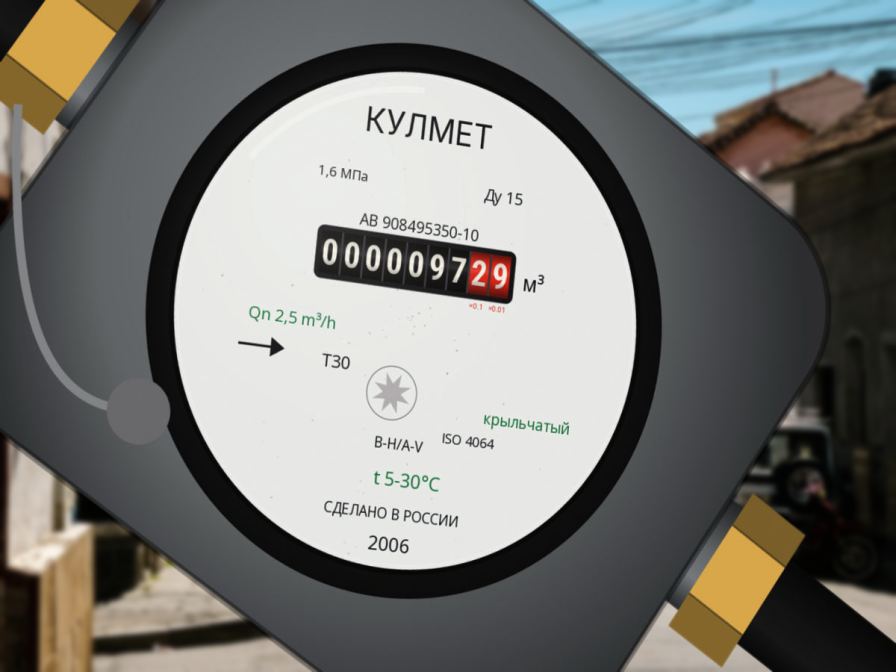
m³ 97.29
